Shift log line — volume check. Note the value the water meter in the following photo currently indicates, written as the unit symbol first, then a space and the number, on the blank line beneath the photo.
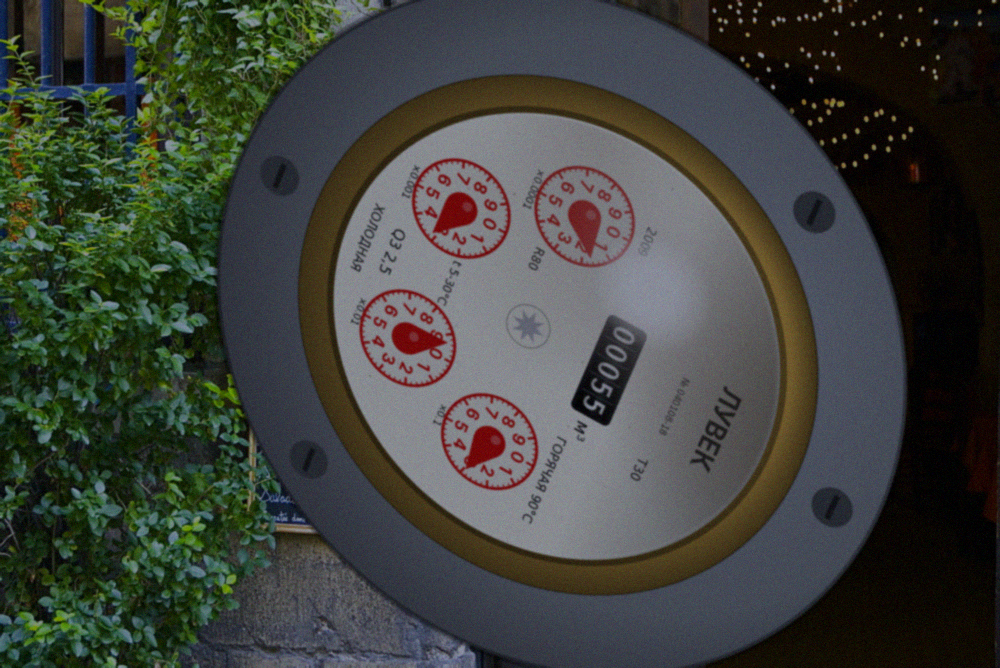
m³ 55.2931
